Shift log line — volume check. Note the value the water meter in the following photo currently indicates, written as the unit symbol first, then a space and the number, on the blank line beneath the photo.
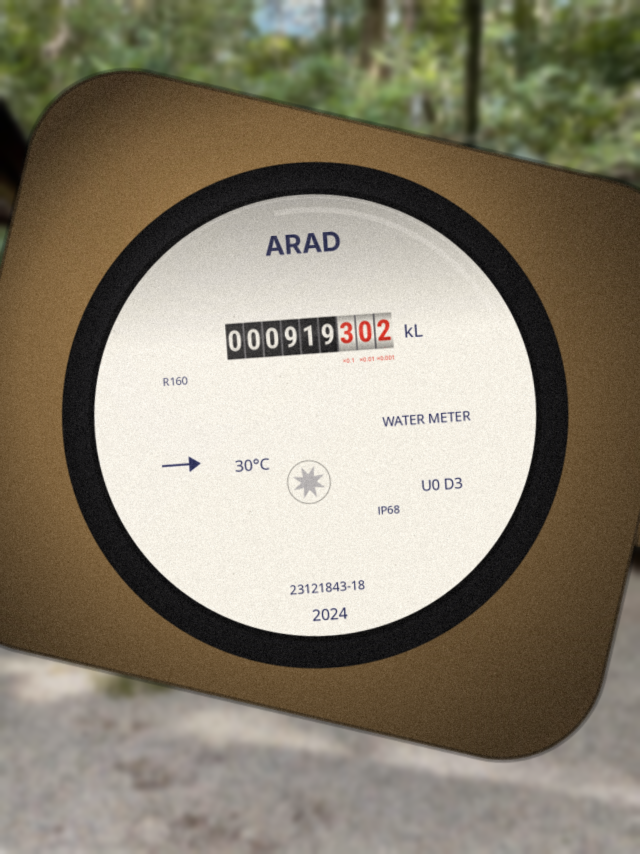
kL 919.302
